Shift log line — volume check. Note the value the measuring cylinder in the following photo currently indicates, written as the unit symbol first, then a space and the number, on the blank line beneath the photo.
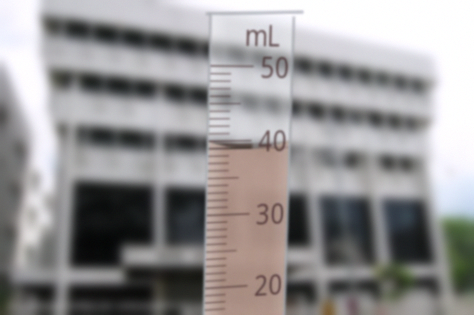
mL 39
